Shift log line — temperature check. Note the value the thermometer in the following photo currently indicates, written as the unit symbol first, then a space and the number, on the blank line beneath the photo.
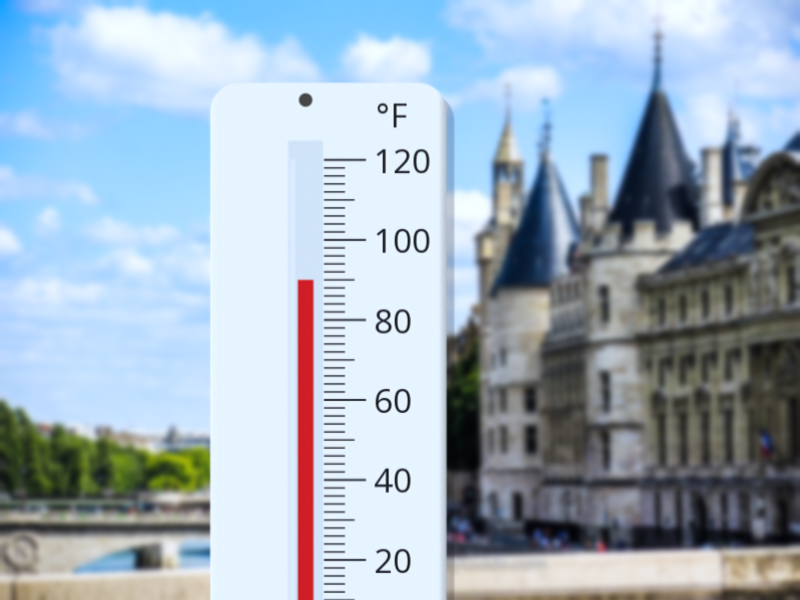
°F 90
